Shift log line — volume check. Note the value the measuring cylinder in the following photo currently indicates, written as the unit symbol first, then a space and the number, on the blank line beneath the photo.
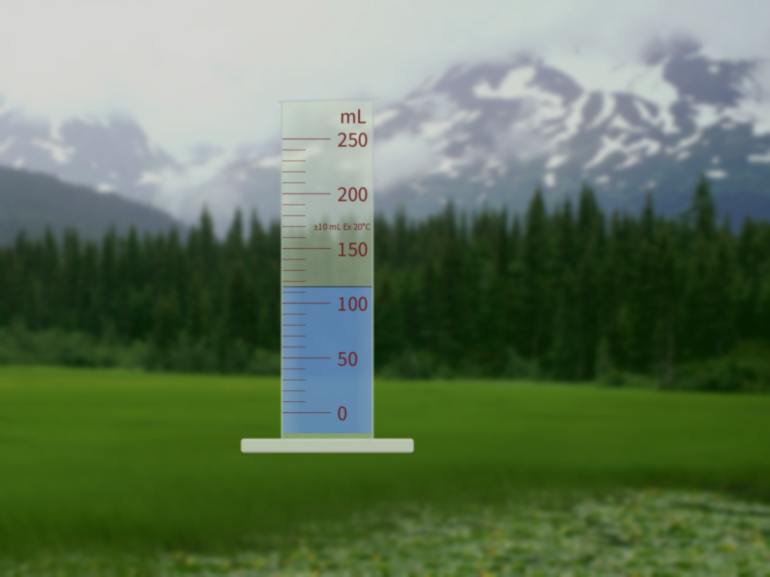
mL 115
